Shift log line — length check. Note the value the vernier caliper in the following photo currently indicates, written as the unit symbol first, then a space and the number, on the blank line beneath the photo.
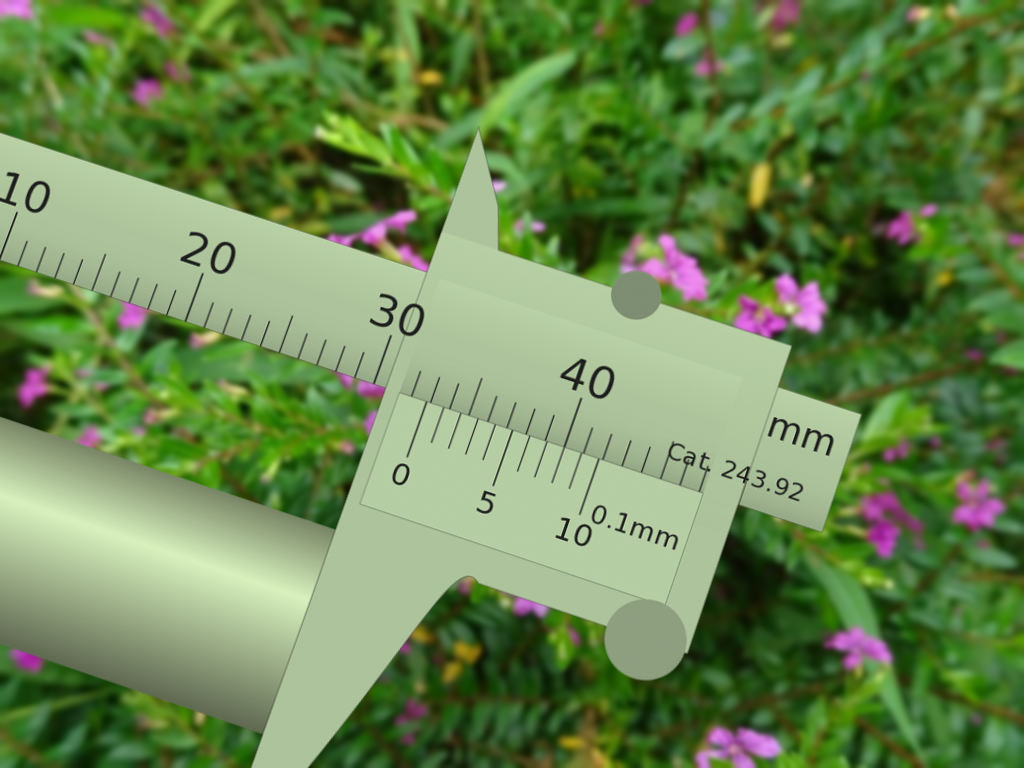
mm 32.8
